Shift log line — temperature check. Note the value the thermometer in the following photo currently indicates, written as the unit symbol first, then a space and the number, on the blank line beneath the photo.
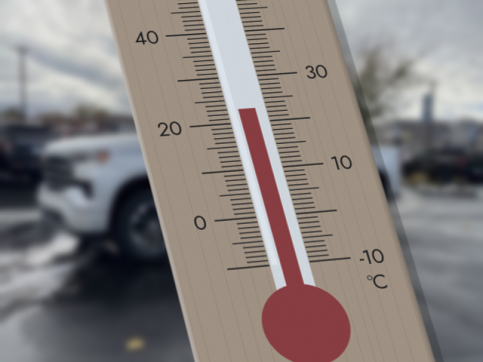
°C 23
